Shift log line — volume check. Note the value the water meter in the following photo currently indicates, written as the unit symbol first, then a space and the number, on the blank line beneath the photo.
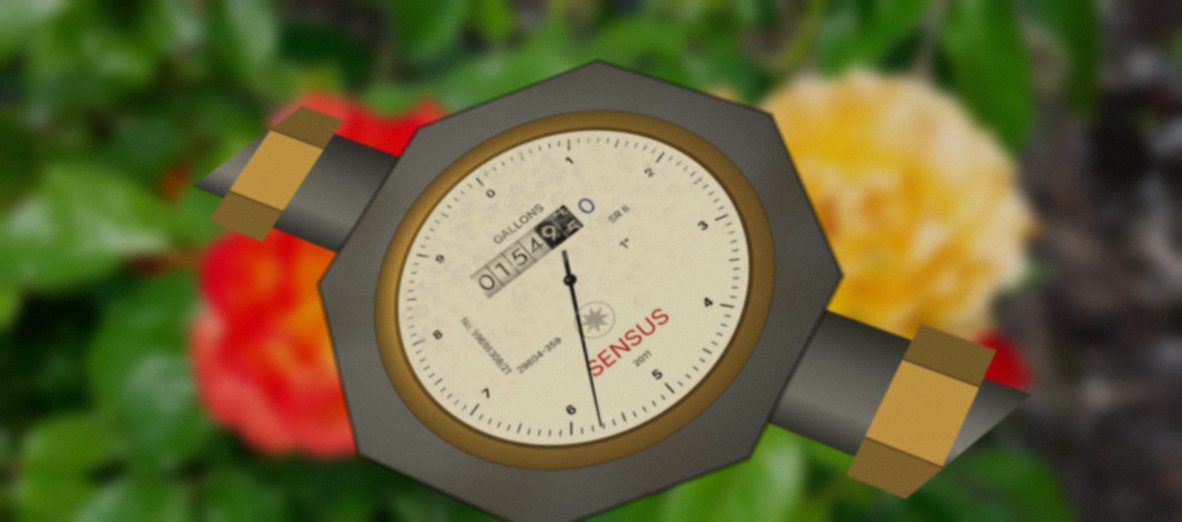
gal 154945.7
